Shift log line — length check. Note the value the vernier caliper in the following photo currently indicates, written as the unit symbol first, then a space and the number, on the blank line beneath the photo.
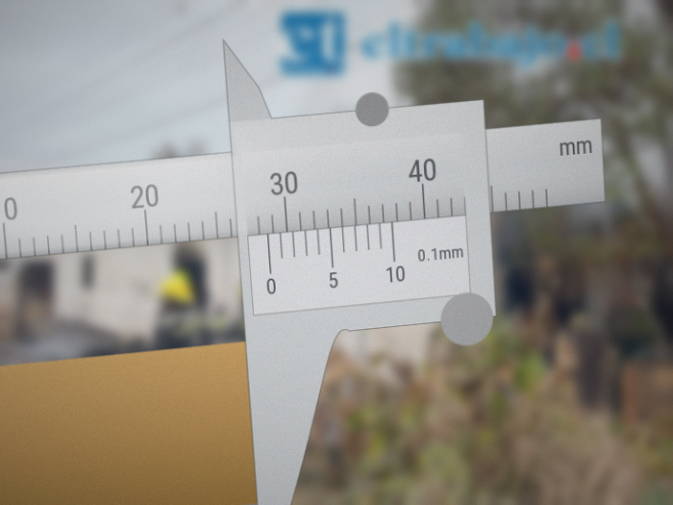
mm 28.6
